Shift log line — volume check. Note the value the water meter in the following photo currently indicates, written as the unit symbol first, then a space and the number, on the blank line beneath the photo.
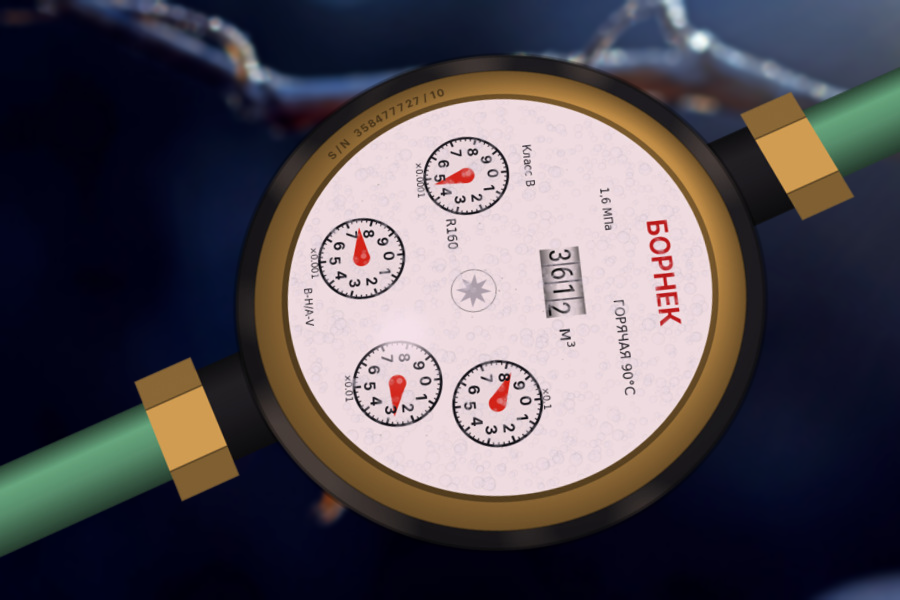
m³ 3611.8274
